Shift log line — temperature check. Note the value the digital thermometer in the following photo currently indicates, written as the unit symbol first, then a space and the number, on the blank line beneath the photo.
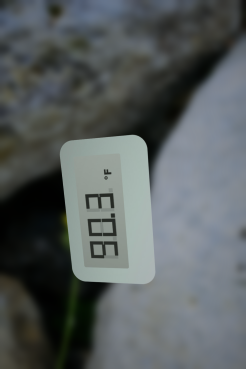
°F 90.3
